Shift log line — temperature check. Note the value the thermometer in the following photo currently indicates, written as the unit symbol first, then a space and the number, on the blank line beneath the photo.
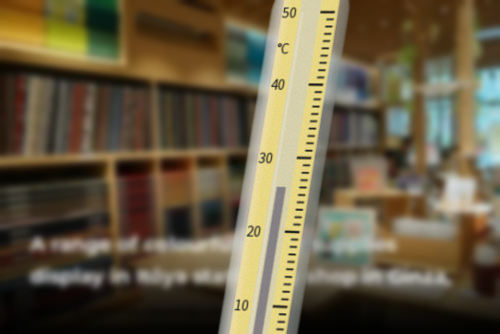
°C 26
